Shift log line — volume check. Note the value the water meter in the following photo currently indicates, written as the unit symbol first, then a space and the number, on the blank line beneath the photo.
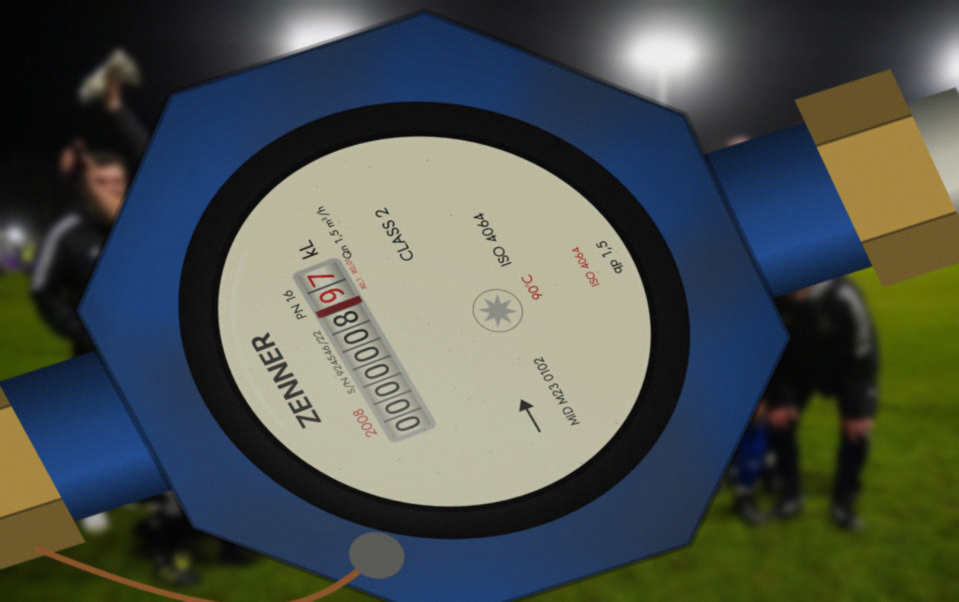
kL 8.97
